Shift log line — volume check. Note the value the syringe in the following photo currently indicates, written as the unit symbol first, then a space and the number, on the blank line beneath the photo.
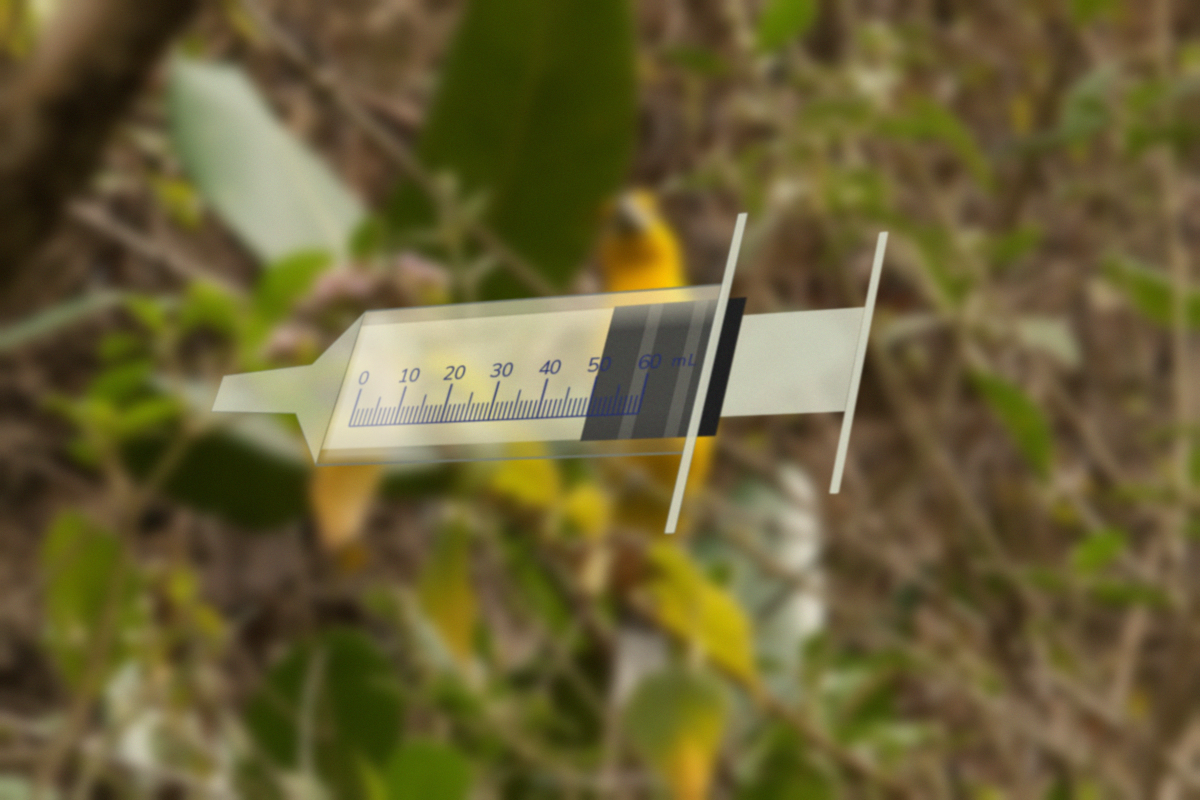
mL 50
